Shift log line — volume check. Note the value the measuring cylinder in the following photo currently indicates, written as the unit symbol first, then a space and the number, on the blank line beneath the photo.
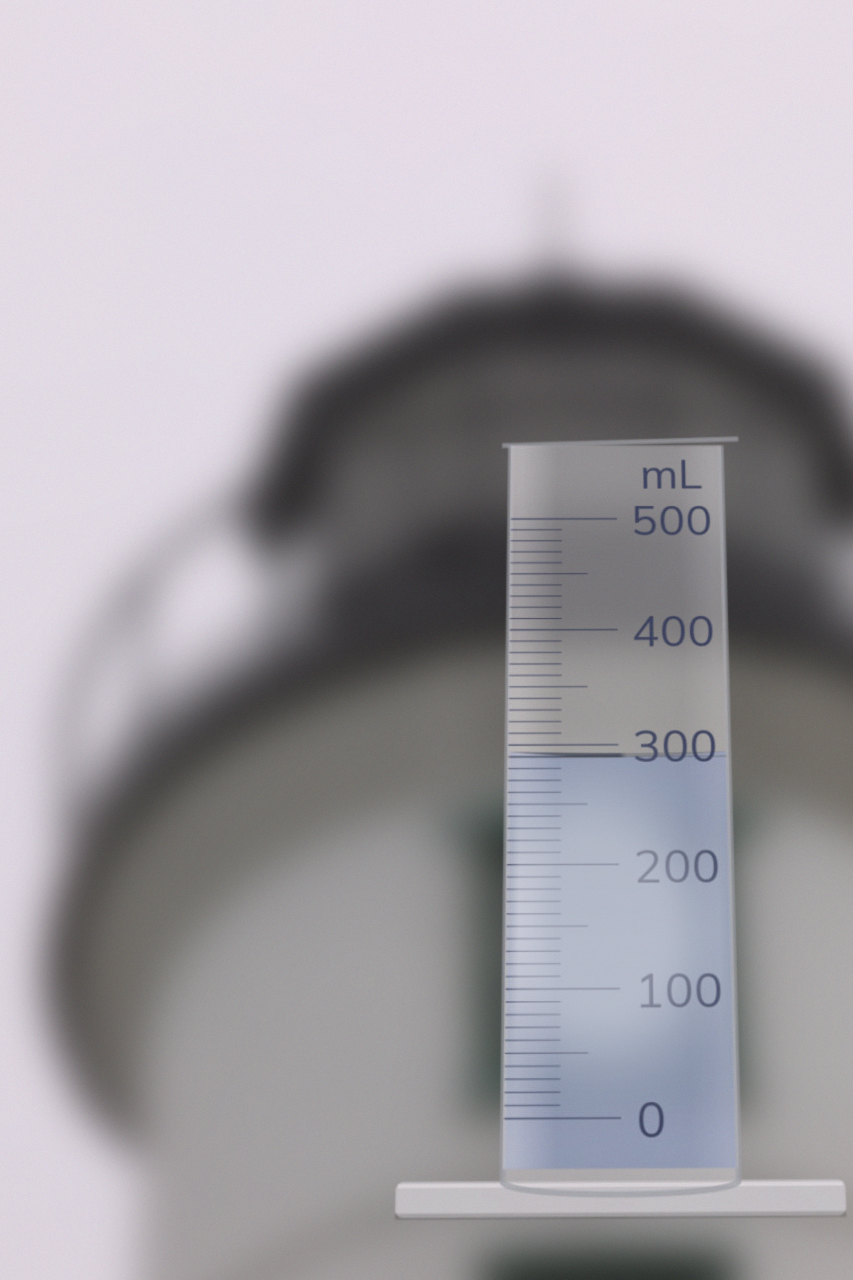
mL 290
